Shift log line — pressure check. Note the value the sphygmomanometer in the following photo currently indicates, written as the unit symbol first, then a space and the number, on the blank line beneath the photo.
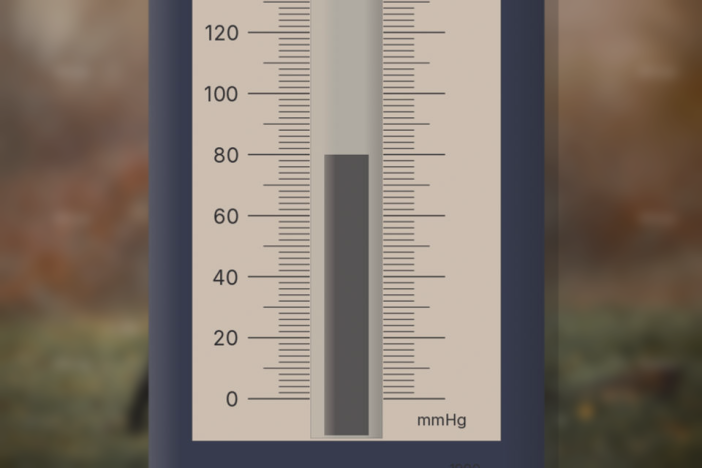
mmHg 80
